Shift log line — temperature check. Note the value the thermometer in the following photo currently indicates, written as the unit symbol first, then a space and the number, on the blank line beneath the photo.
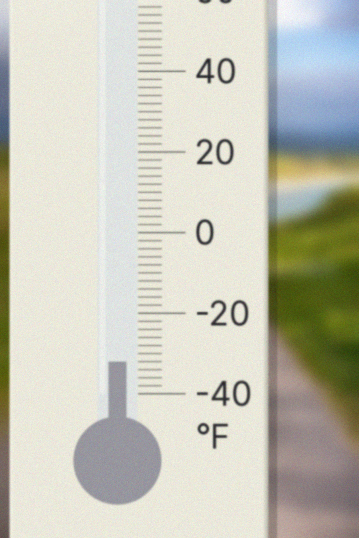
°F -32
